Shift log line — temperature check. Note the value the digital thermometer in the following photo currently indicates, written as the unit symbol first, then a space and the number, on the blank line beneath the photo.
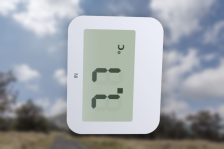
°C 7.7
